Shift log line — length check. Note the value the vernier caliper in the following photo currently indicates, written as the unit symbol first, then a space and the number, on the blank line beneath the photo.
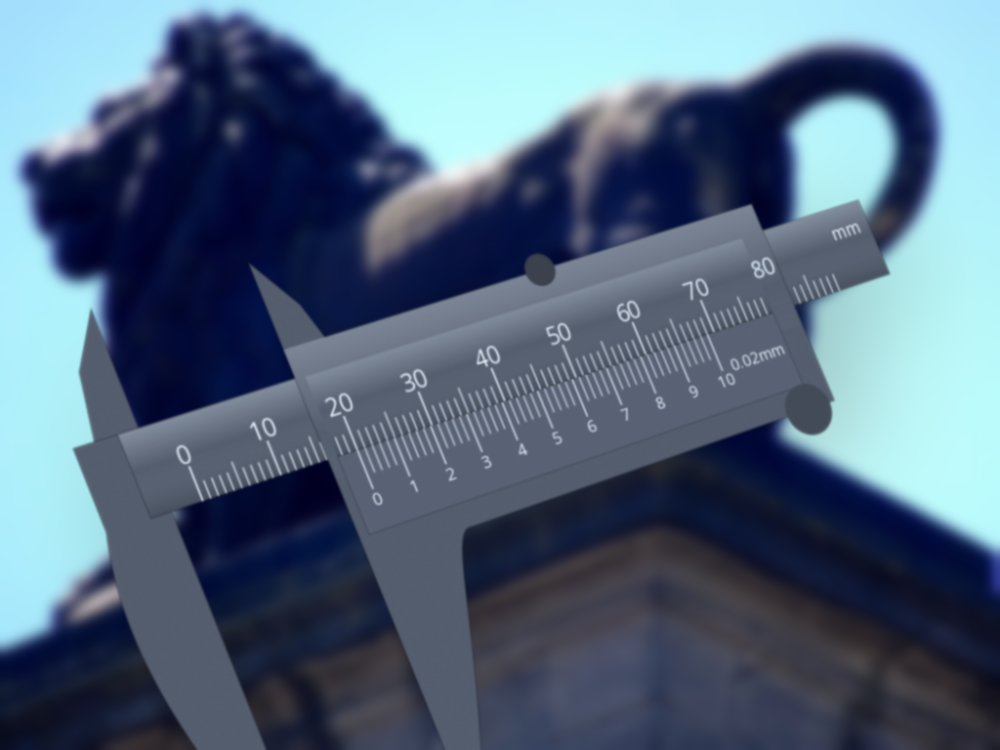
mm 20.0
